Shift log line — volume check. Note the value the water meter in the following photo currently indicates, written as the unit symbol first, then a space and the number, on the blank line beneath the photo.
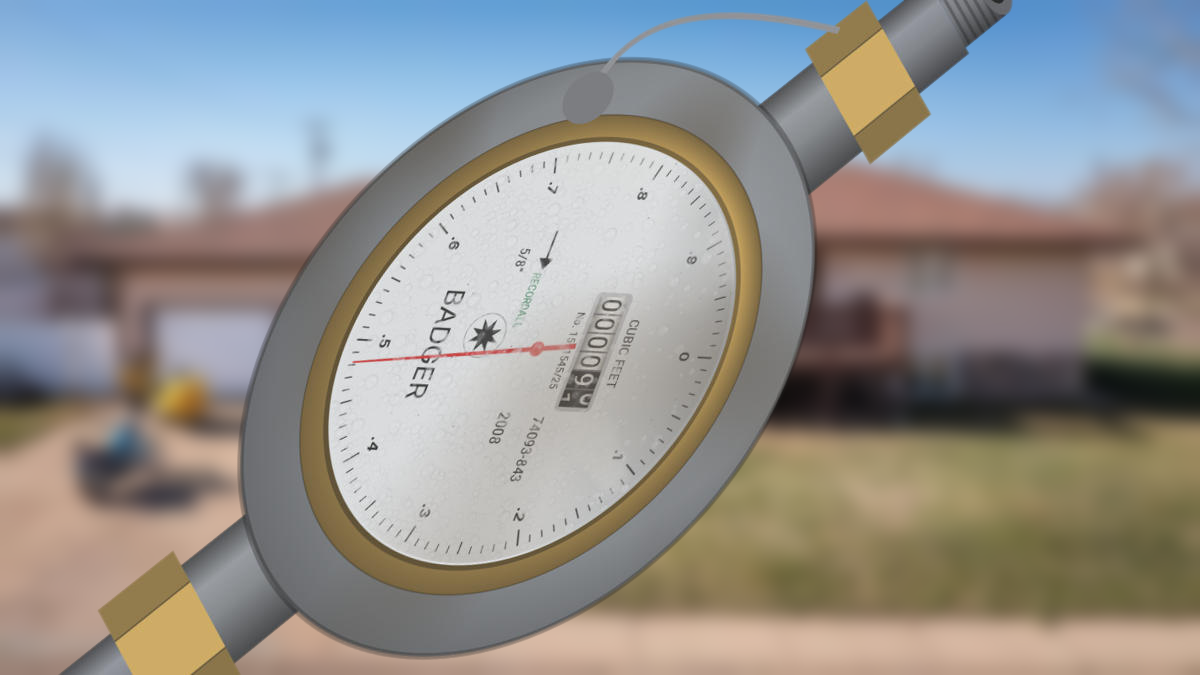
ft³ 90.48
